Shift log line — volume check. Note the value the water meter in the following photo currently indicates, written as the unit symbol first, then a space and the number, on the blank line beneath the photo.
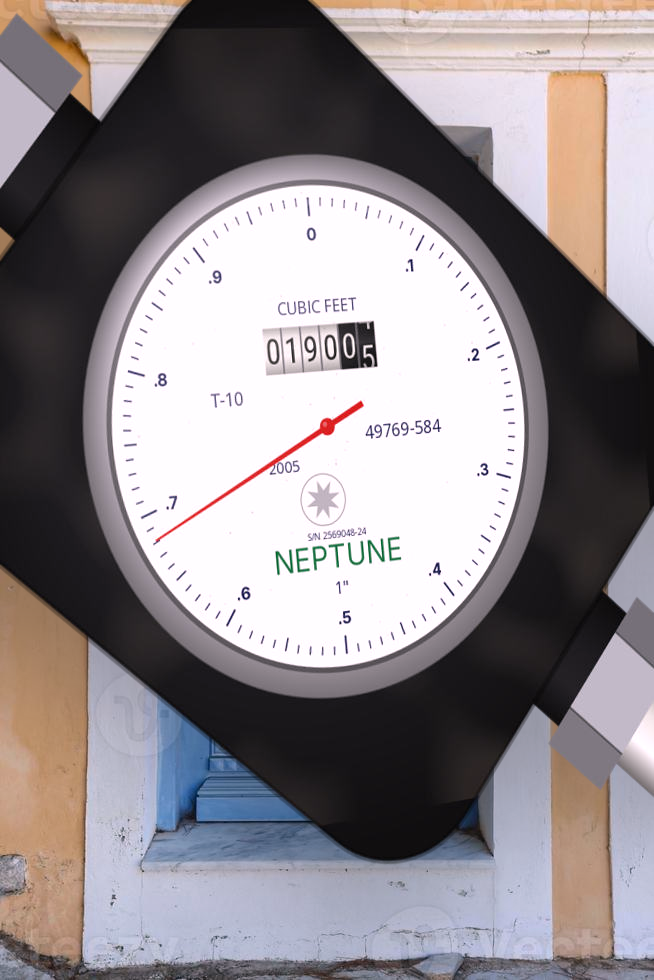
ft³ 19004.68
